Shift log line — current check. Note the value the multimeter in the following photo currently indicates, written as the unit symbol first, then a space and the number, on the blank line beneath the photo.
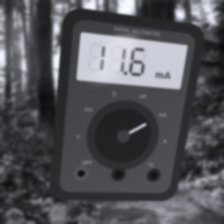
mA 11.6
